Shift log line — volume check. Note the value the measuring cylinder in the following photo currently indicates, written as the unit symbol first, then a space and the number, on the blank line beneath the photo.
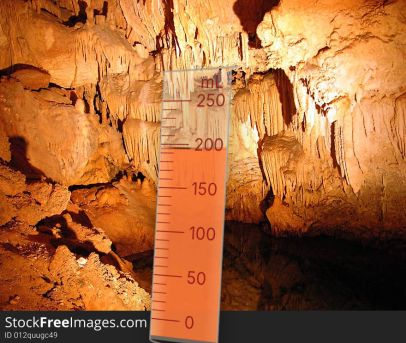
mL 195
